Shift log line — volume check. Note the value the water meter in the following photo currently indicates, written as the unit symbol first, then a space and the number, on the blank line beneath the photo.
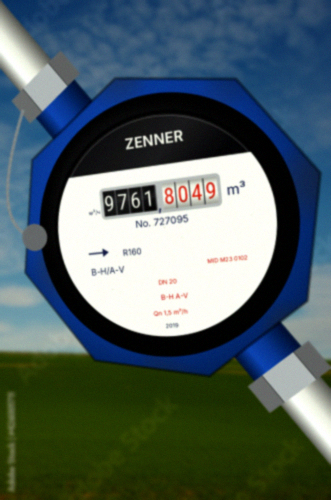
m³ 9761.8049
